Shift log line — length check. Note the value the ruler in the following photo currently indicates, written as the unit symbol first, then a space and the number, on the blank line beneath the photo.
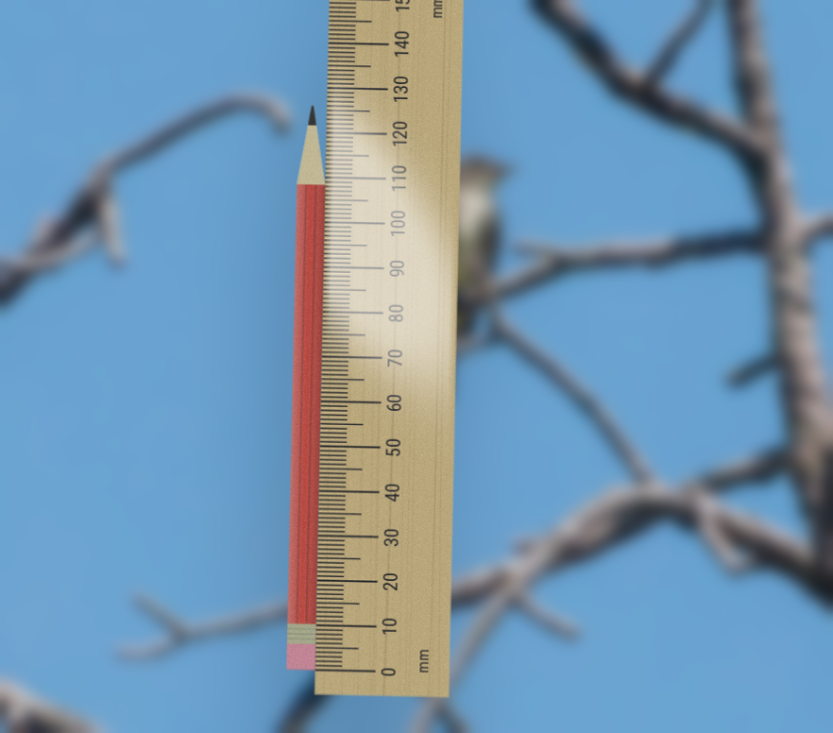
mm 126
